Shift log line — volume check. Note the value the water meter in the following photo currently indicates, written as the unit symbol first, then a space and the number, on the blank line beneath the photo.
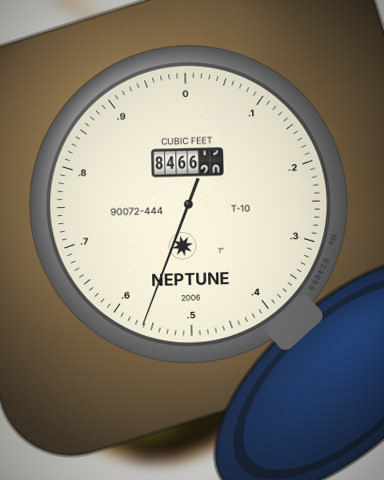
ft³ 846619.56
